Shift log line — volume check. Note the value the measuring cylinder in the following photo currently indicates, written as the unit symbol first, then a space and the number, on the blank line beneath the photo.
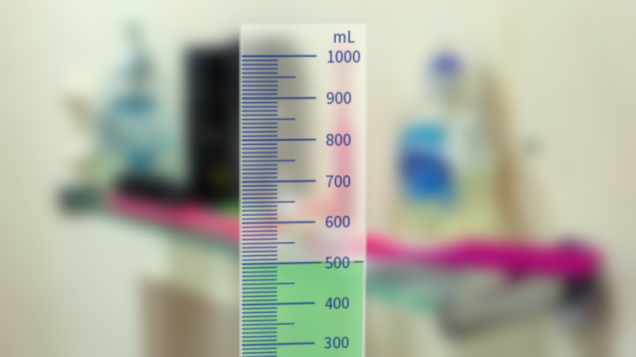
mL 500
